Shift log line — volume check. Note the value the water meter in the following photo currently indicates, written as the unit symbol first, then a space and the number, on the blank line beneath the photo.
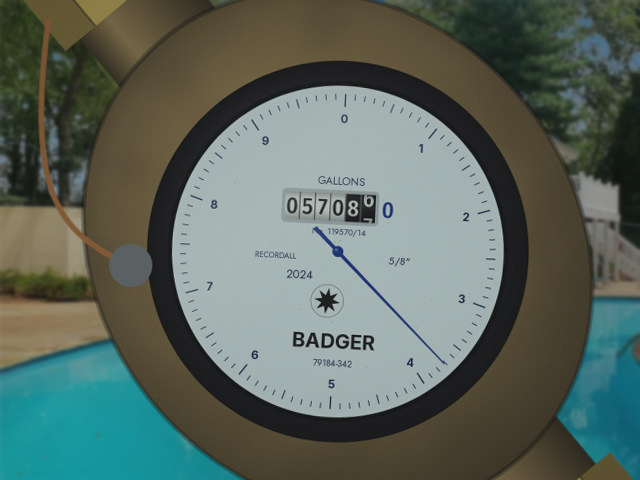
gal 570863.7
